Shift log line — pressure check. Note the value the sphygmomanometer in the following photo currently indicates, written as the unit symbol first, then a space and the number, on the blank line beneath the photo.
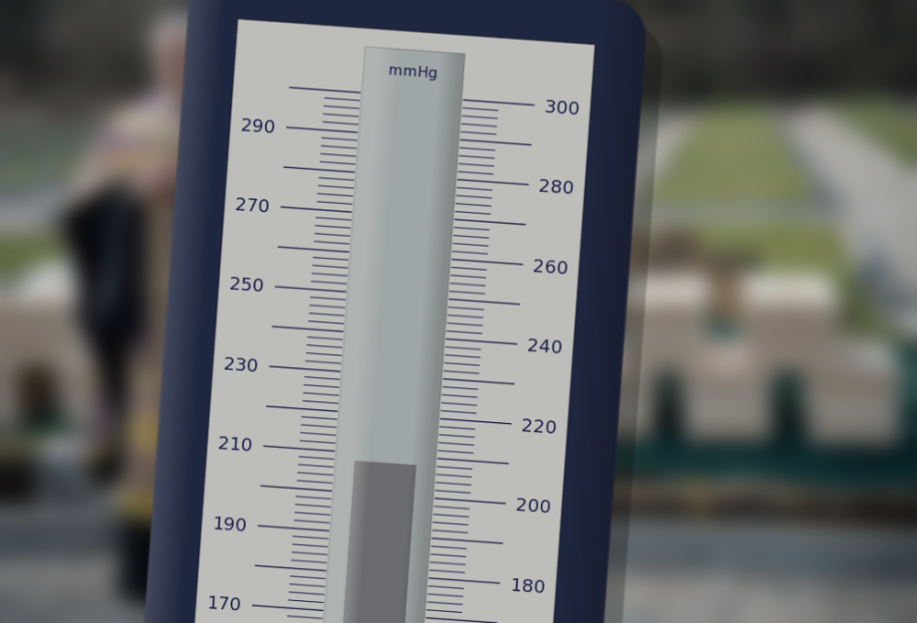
mmHg 208
